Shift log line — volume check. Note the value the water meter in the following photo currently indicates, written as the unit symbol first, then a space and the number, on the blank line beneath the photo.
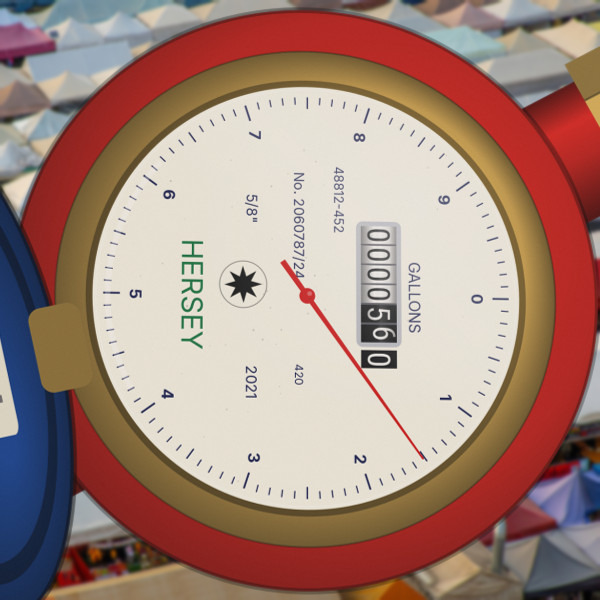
gal 561.5
